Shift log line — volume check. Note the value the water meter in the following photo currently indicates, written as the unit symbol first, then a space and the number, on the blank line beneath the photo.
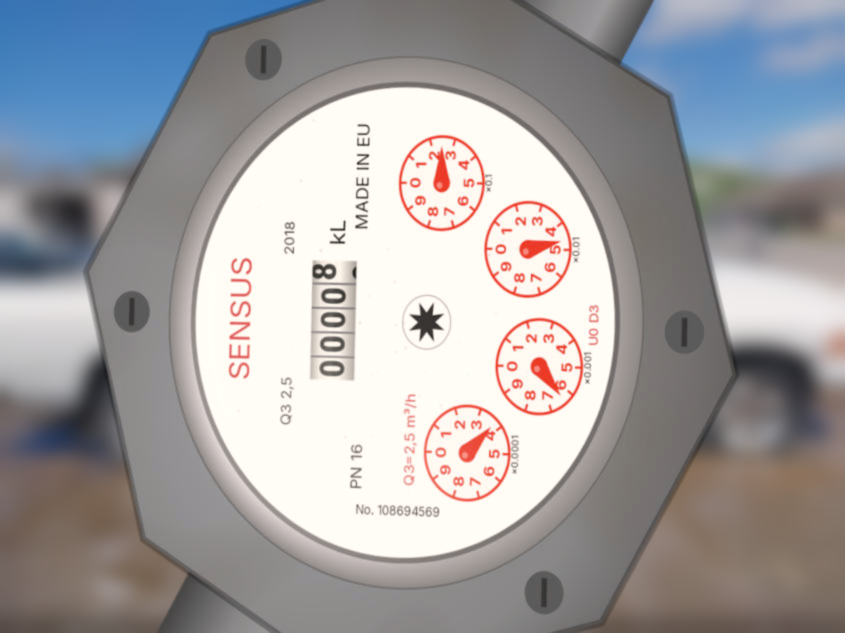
kL 8.2463
